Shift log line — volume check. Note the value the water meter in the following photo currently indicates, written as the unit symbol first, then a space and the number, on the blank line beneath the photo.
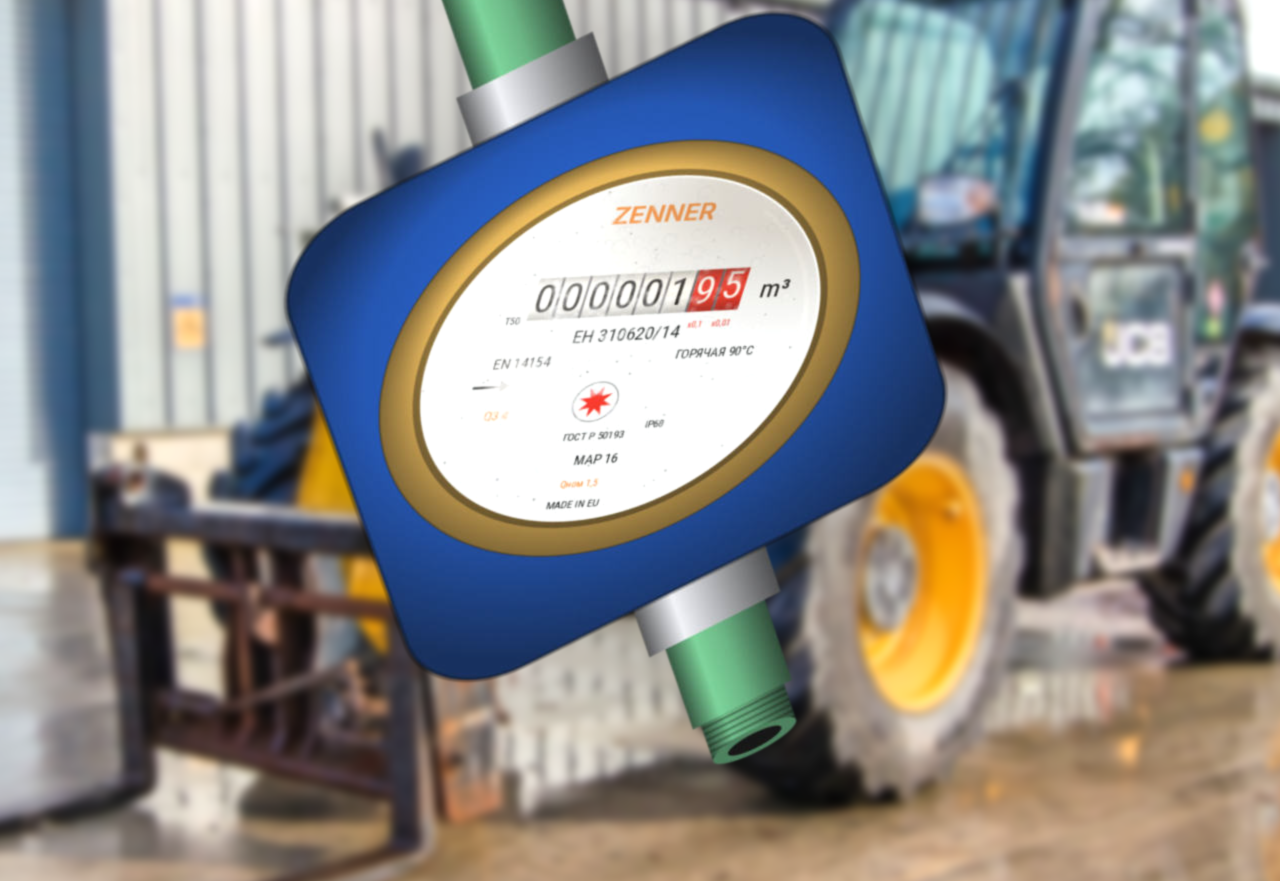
m³ 1.95
